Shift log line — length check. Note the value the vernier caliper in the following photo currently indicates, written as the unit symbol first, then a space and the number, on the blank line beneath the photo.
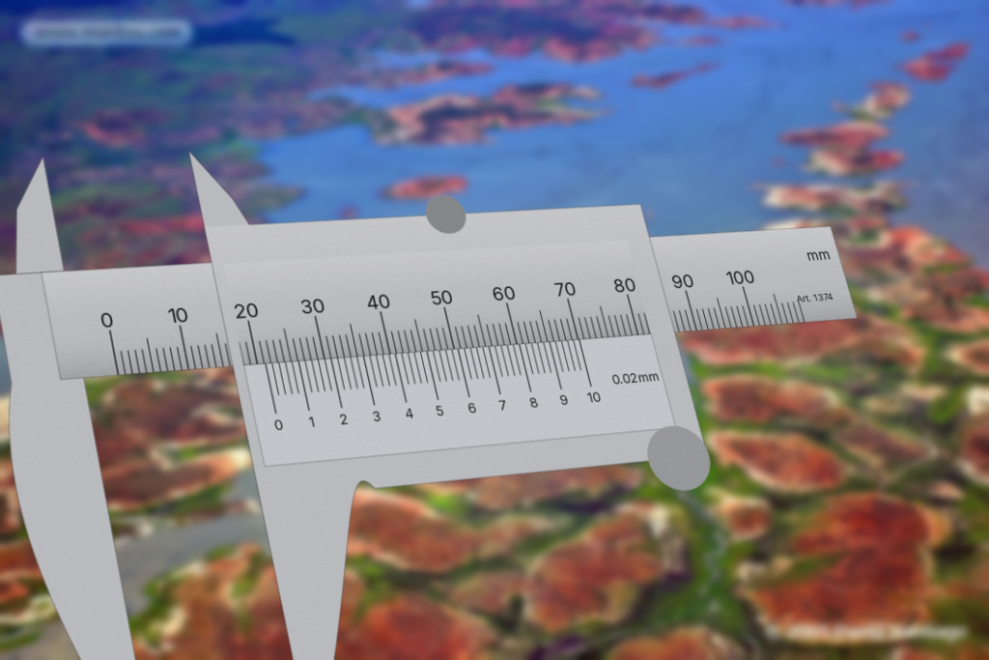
mm 21.2
